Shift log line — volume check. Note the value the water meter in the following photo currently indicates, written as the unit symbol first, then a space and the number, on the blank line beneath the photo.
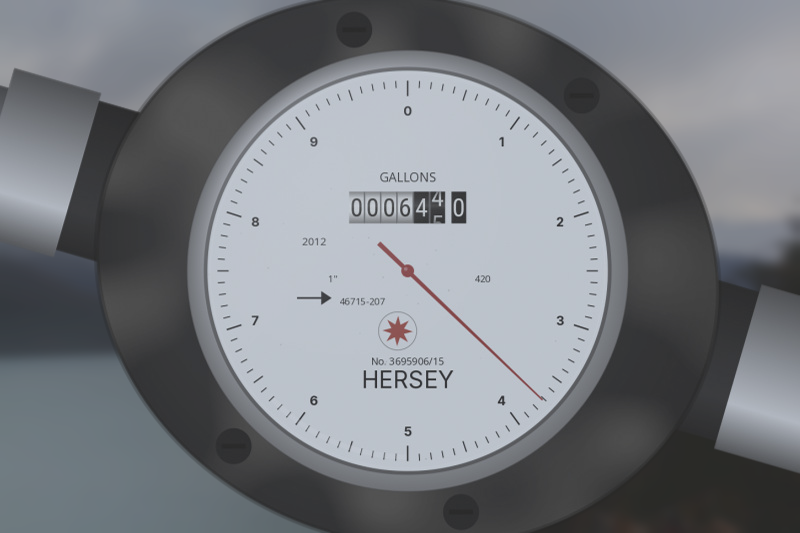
gal 6443.7
